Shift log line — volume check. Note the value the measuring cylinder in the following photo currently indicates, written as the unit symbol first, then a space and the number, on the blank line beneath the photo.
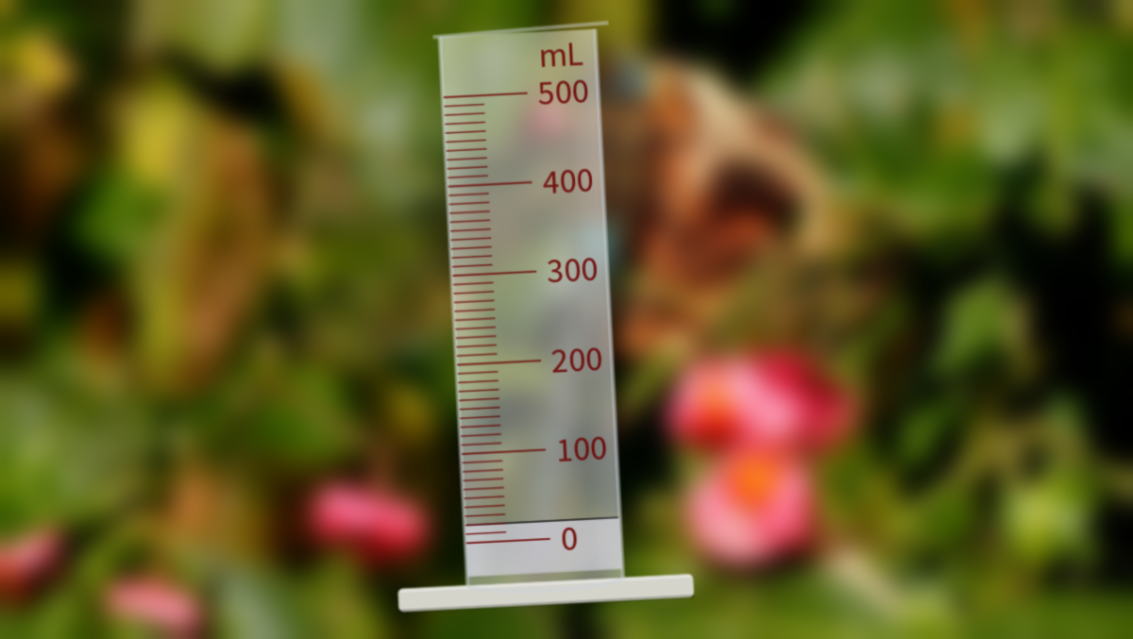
mL 20
